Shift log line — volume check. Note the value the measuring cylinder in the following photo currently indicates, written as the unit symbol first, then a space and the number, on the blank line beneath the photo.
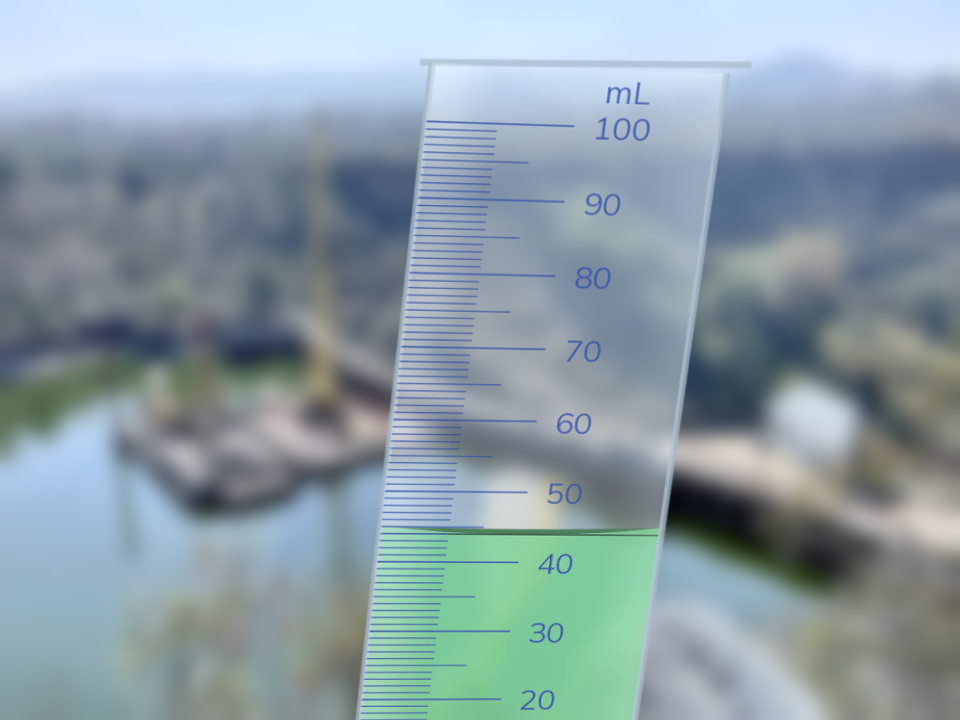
mL 44
